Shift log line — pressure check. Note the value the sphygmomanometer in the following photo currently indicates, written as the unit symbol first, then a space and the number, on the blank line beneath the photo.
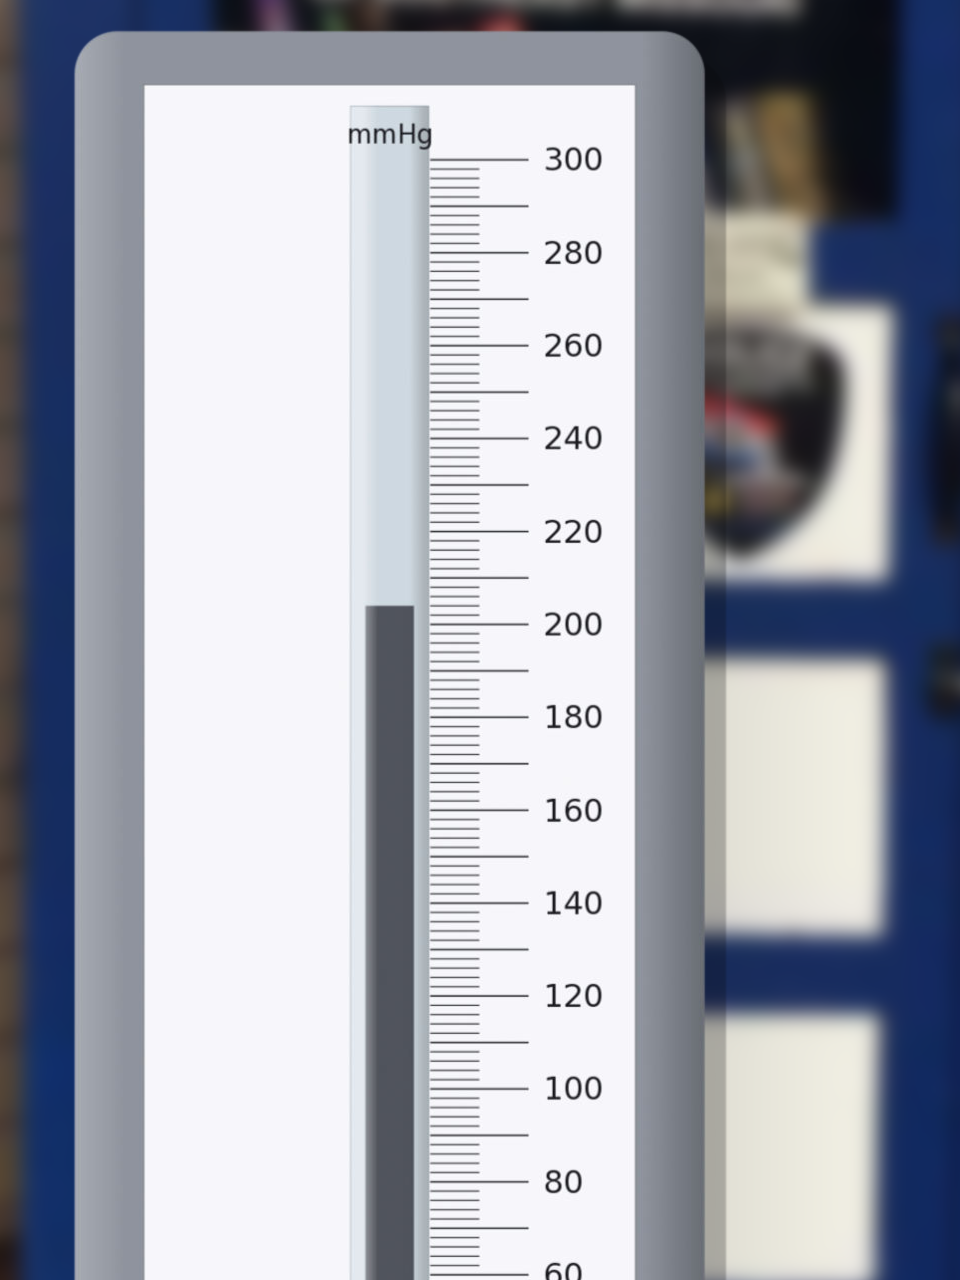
mmHg 204
